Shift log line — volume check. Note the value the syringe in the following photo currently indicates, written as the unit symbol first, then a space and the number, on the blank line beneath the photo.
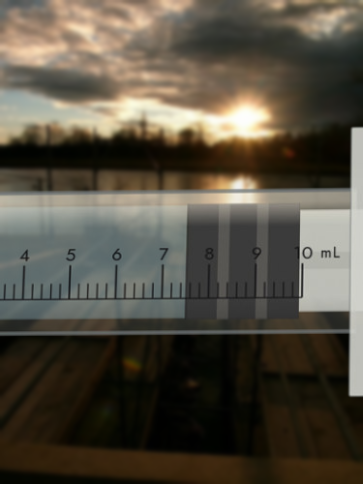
mL 7.5
